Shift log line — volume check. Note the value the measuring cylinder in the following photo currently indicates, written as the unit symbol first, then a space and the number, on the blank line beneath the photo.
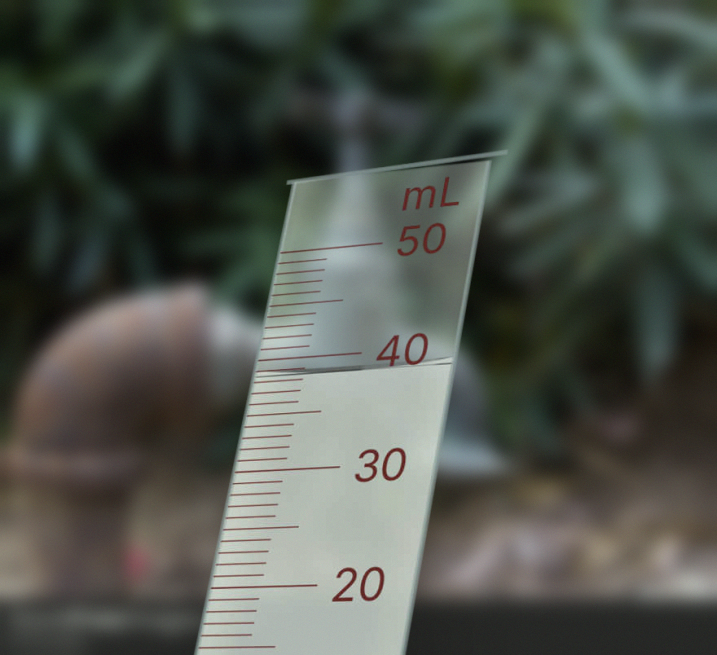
mL 38.5
